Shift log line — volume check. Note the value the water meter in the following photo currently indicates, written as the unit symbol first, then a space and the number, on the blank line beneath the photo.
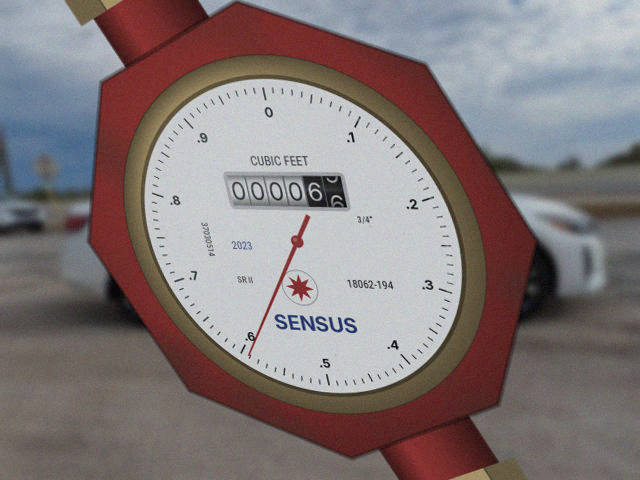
ft³ 65.59
